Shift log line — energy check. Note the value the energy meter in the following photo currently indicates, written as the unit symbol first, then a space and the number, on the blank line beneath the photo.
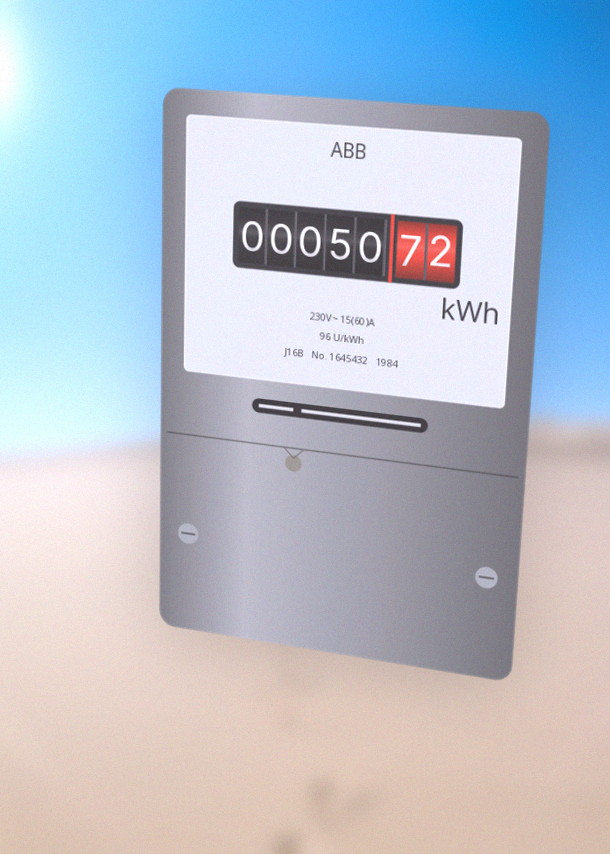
kWh 50.72
